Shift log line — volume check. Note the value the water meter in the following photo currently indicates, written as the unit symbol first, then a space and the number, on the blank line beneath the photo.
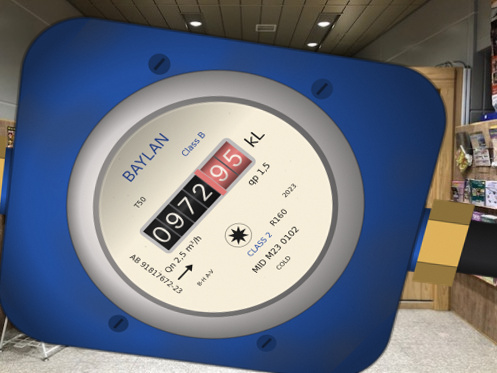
kL 972.95
